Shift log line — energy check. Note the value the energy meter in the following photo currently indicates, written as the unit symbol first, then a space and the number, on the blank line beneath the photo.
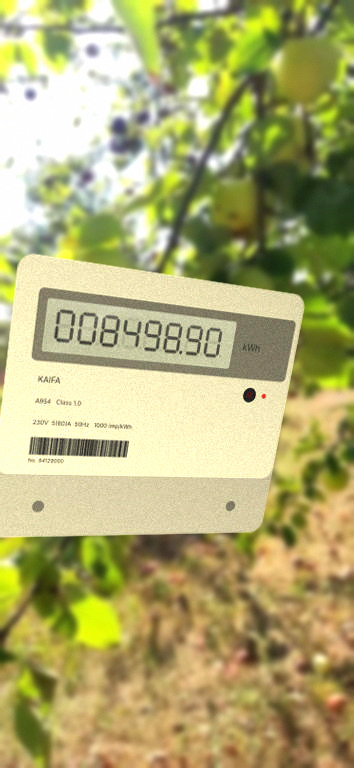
kWh 8498.90
